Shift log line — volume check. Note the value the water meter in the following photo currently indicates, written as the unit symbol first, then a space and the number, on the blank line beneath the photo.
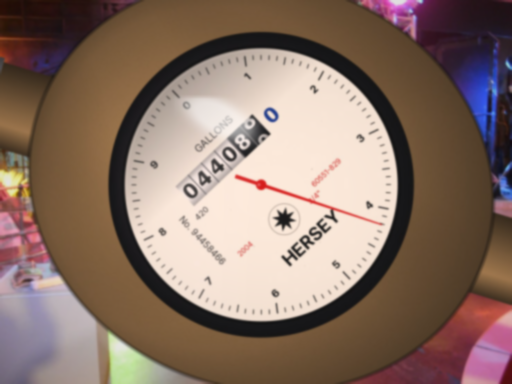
gal 440884.2
